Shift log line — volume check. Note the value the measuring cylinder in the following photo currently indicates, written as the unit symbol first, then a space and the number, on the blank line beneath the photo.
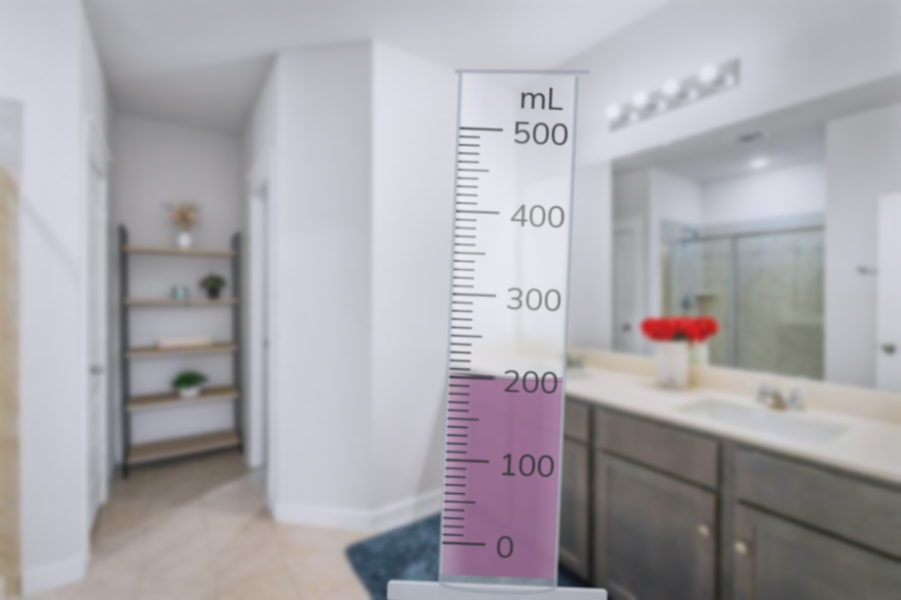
mL 200
